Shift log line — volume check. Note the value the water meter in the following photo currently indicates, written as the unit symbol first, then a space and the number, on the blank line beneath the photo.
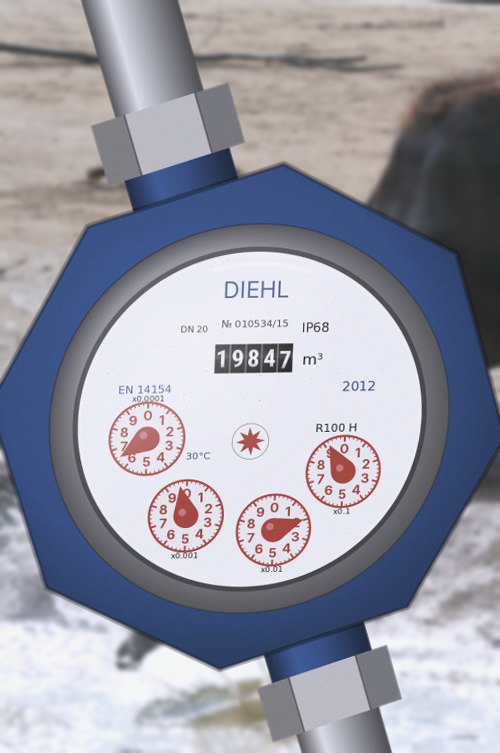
m³ 19846.9196
